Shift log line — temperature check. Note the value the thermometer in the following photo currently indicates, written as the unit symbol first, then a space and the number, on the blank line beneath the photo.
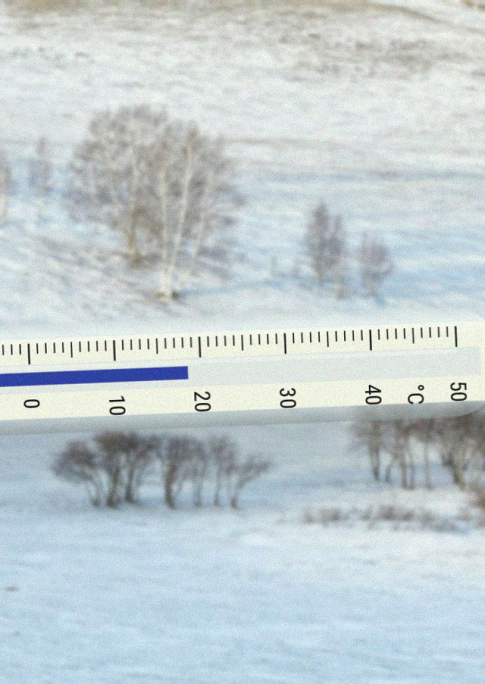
°C 18.5
